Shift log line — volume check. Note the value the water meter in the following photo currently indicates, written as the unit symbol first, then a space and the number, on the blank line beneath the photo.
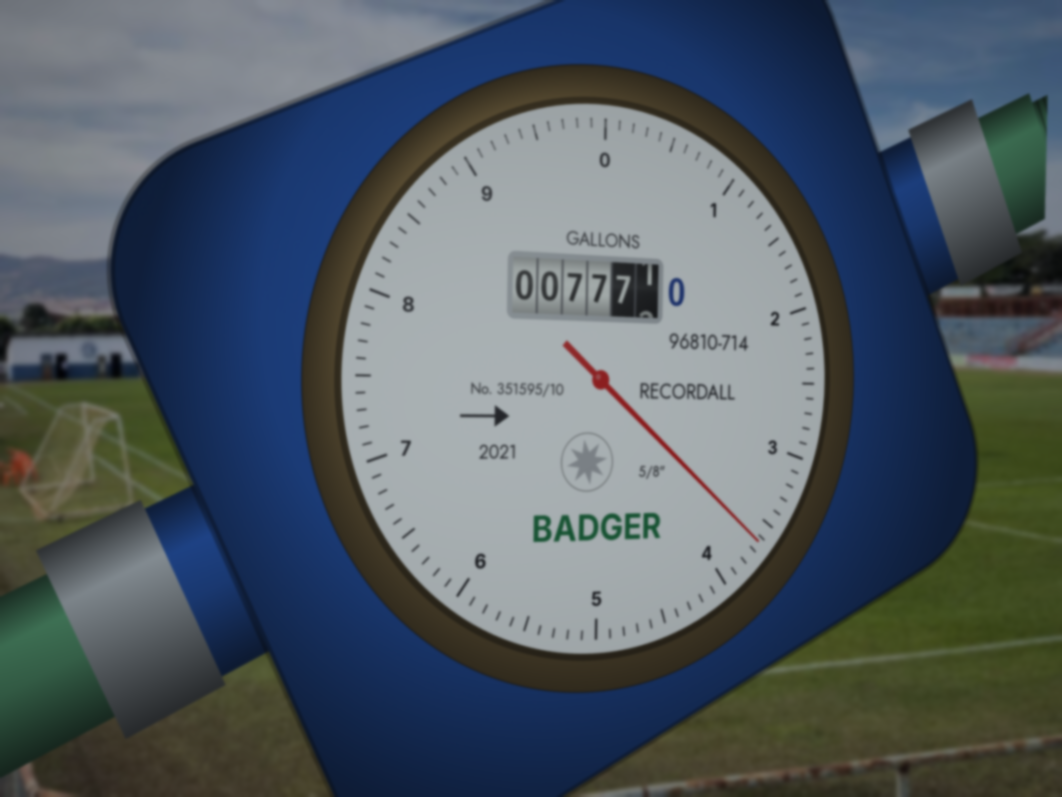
gal 77713.6
